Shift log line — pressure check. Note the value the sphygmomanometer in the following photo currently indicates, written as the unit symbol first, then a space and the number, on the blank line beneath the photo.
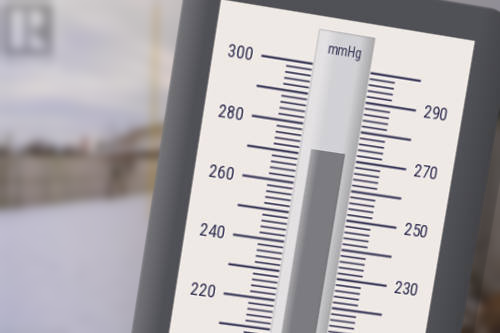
mmHg 272
